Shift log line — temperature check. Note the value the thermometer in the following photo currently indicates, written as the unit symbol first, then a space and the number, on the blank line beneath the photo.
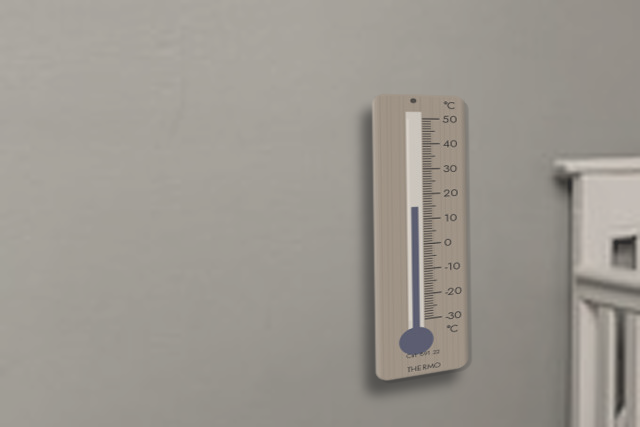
°C 15
